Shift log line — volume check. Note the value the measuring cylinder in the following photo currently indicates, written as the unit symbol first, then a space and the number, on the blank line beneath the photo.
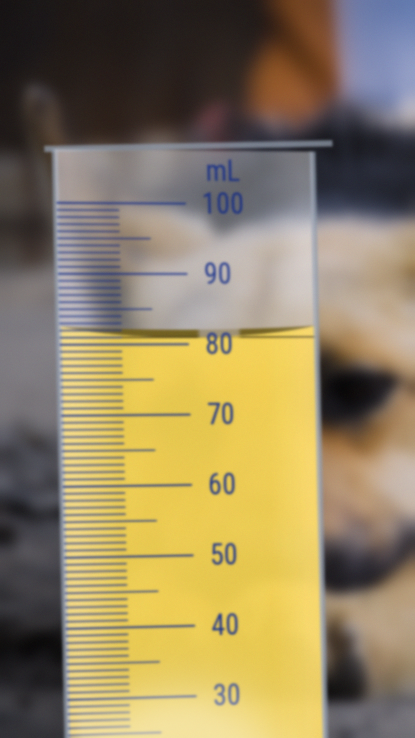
mL 81
